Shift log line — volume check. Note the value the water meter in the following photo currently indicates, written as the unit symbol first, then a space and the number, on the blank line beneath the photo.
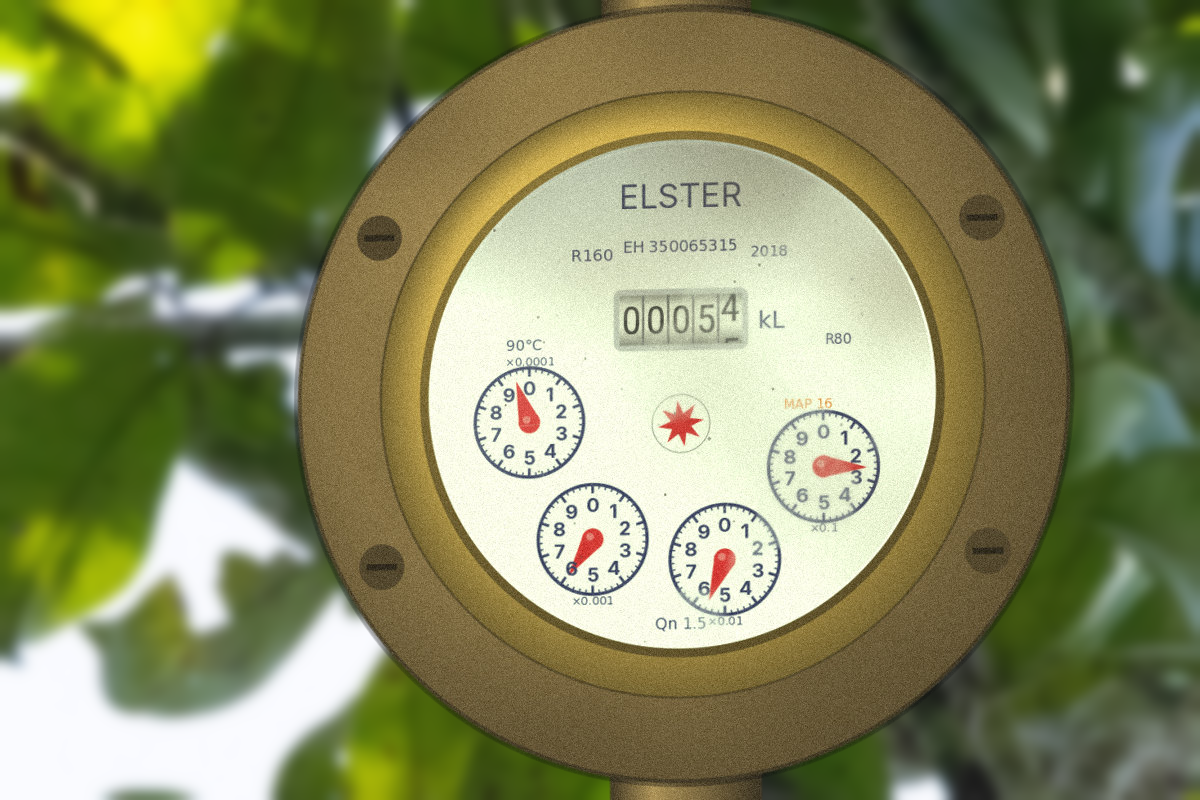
kL 54.2559
